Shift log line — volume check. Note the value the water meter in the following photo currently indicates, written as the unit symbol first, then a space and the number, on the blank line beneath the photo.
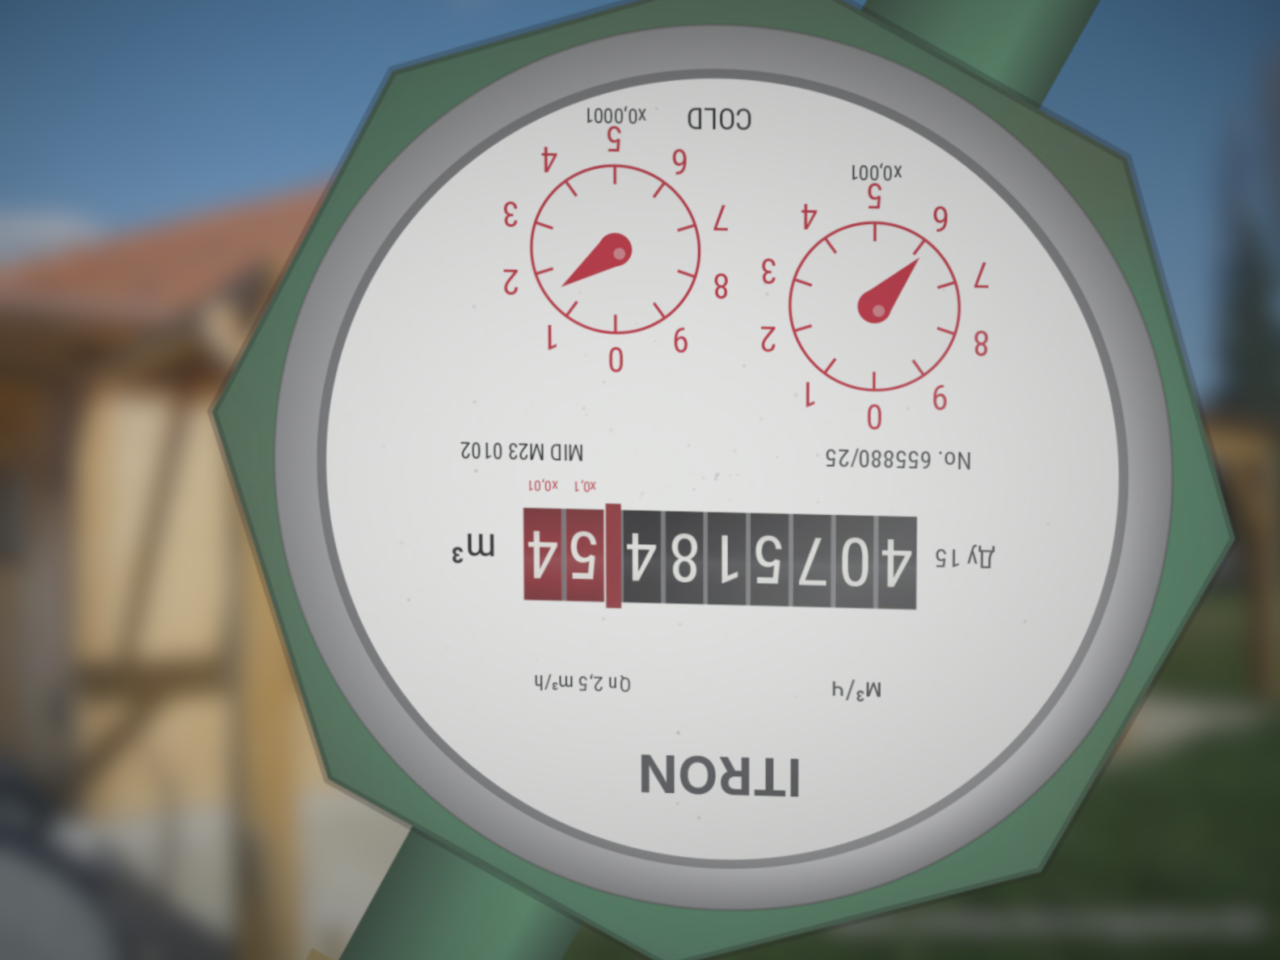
m³ 4075184.5461
